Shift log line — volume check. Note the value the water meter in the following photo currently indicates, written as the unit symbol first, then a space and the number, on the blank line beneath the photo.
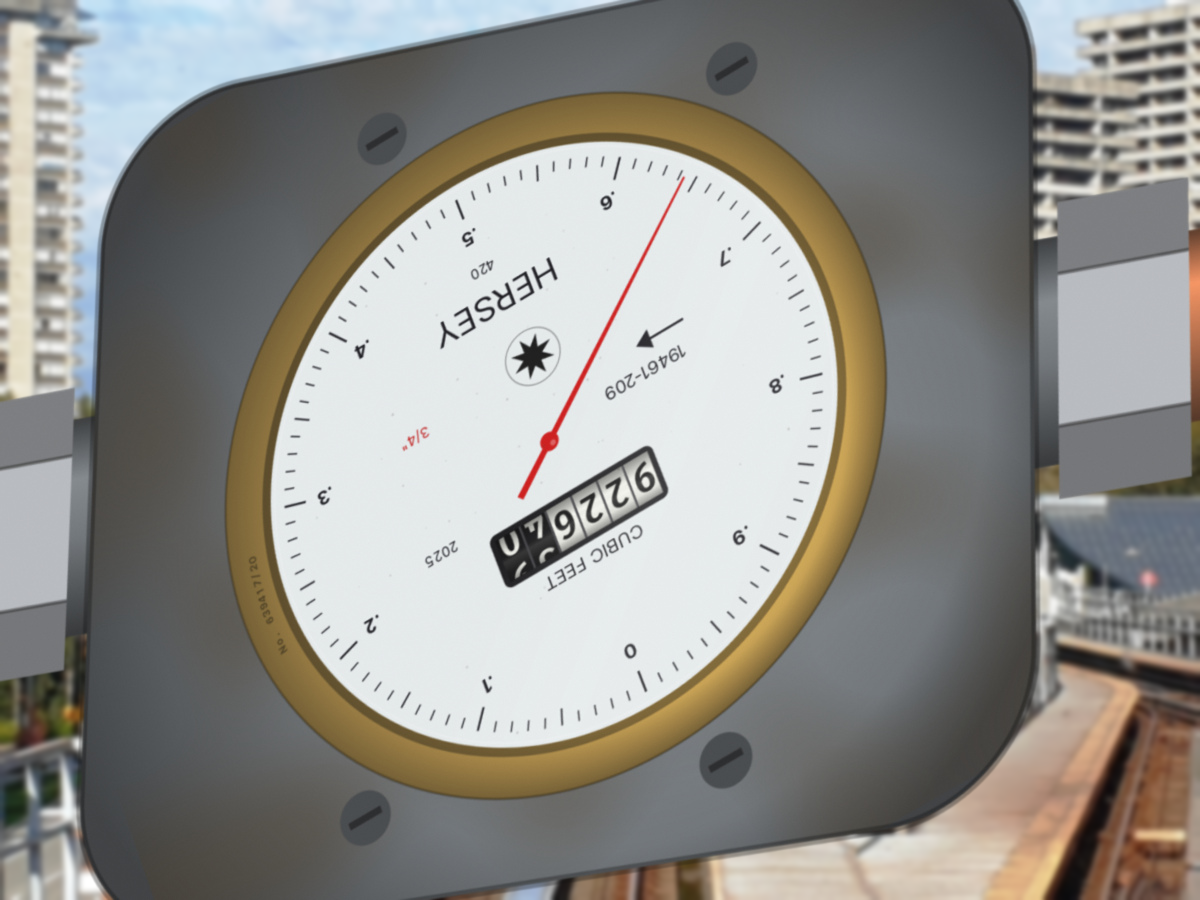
ft³ 922639.64
